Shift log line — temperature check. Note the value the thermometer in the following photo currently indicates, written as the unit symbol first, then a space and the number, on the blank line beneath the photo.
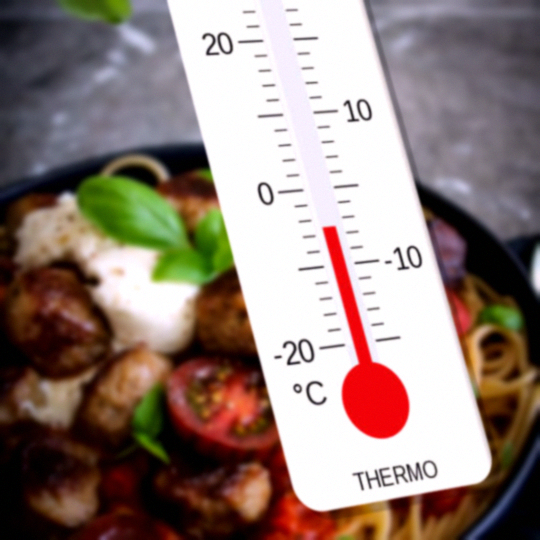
°C -5
